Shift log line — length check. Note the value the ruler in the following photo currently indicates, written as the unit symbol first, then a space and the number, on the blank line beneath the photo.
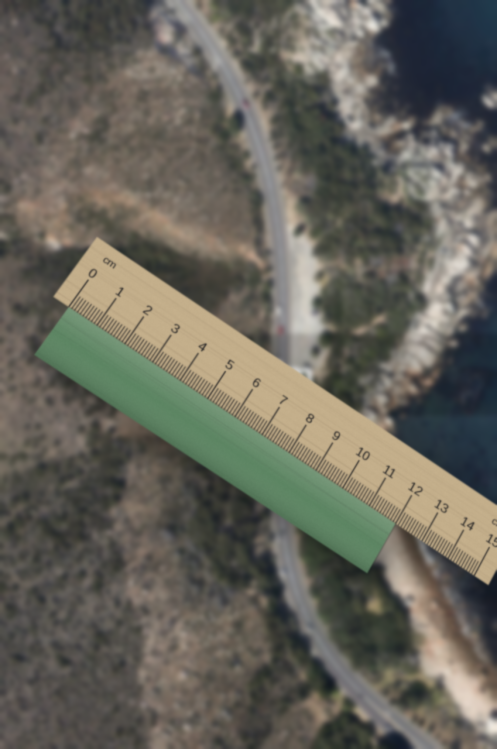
cm 12
